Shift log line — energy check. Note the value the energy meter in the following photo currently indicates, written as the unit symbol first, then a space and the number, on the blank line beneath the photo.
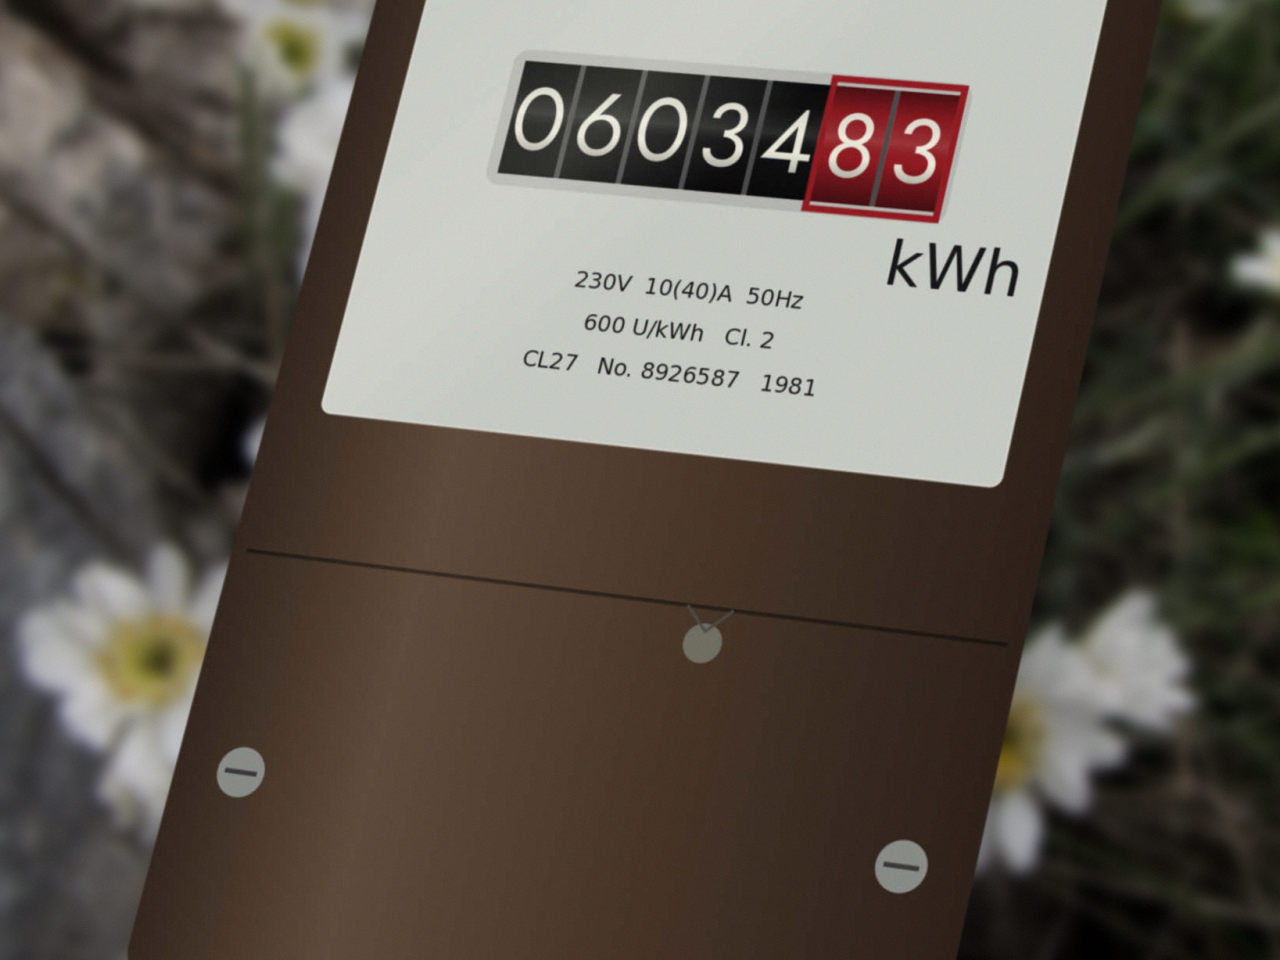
kWh 6034.83
